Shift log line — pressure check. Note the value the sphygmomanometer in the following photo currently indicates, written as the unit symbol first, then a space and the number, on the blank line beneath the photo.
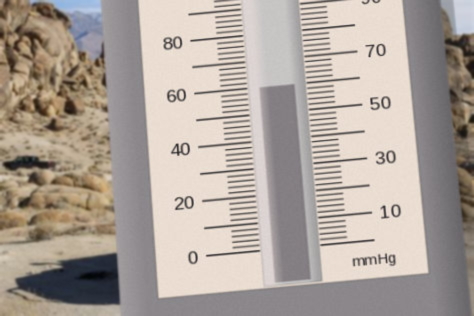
mmHg 60
